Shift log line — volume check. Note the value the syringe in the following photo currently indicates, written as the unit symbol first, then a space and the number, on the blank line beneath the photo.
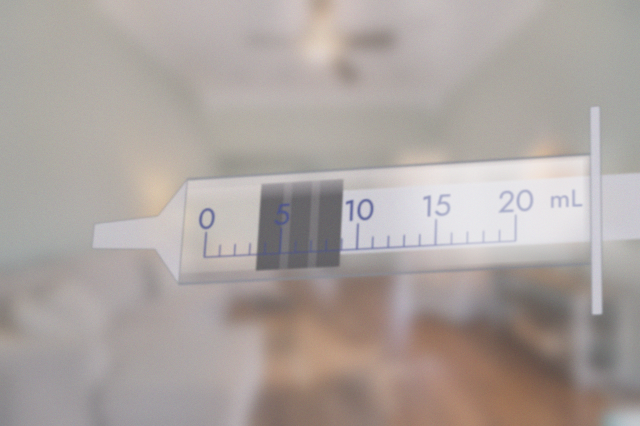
mL 3.5
